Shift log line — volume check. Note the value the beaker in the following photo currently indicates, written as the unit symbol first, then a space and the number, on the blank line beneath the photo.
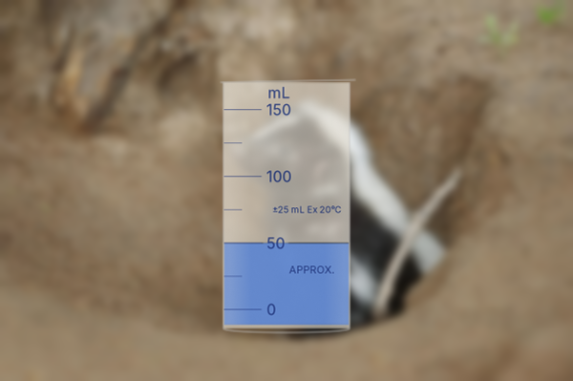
mL 50
